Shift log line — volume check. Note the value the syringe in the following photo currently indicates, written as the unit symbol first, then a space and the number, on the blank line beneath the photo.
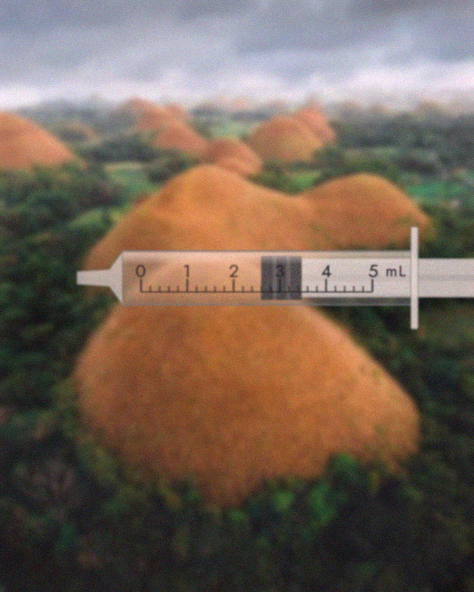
mL 2.6
